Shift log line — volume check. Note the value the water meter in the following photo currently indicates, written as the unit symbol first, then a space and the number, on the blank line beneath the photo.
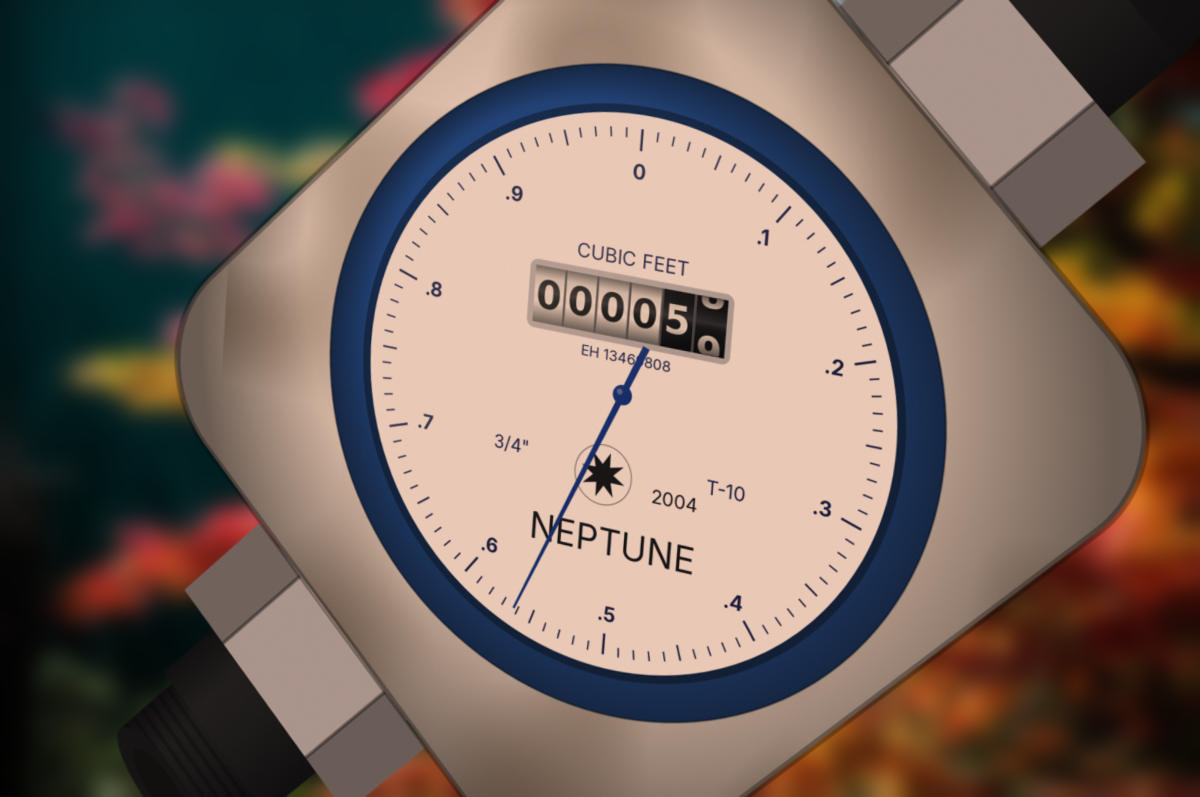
ft³ 58.56
